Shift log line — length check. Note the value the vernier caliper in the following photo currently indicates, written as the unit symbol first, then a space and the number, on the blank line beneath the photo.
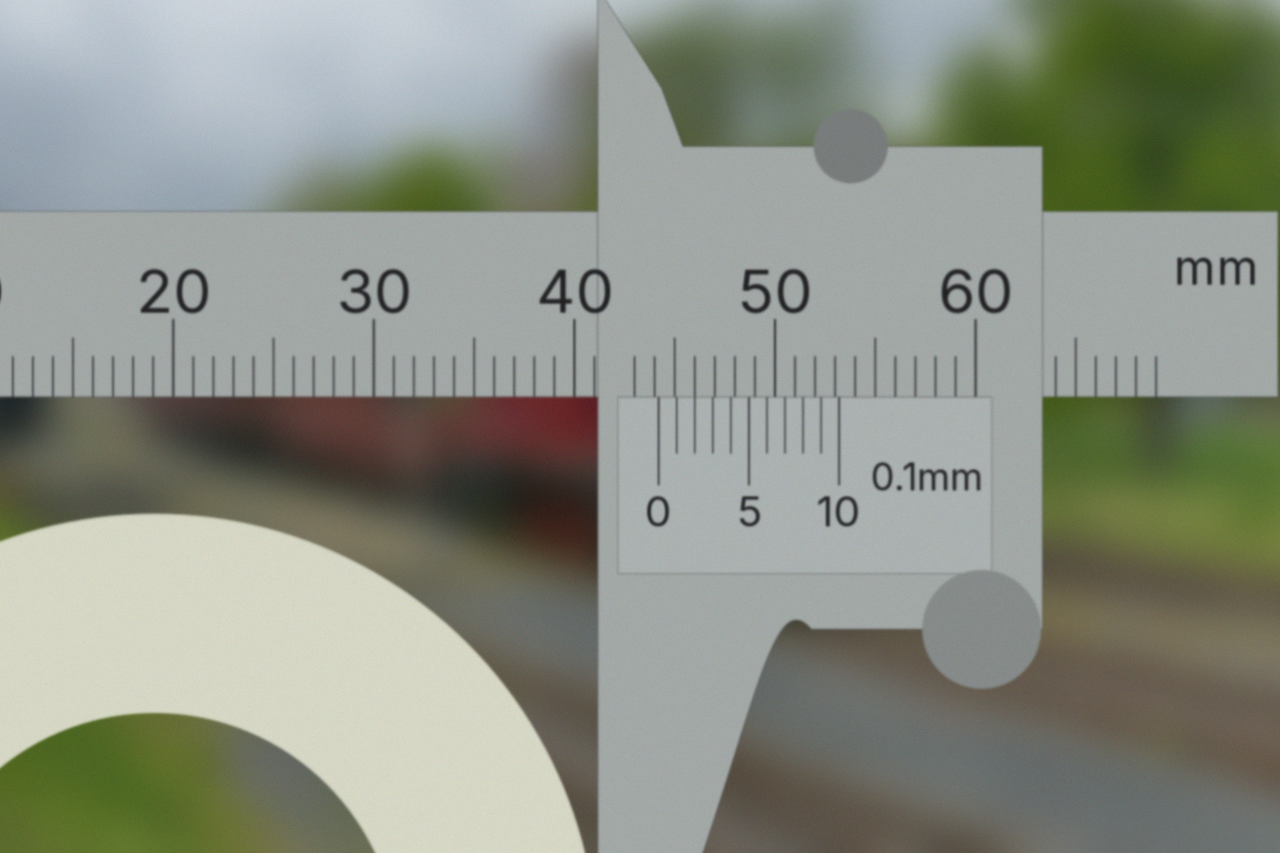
mm 44.2
